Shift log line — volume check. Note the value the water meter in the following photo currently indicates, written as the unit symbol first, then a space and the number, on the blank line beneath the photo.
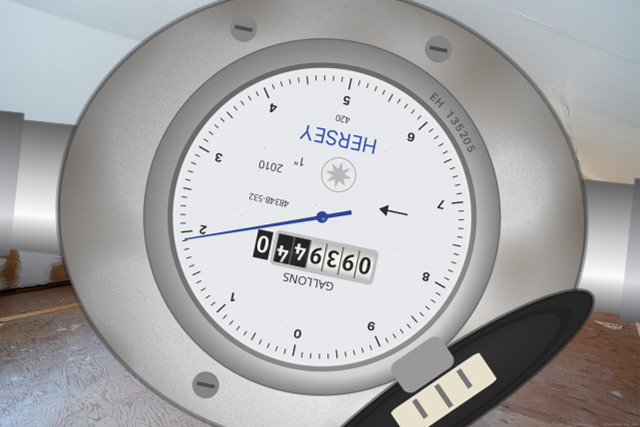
gal 939441.9
